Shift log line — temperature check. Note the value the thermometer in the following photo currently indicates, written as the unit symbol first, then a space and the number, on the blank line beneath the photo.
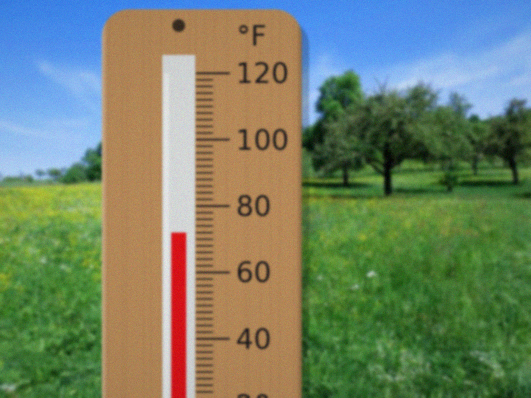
°F 72
